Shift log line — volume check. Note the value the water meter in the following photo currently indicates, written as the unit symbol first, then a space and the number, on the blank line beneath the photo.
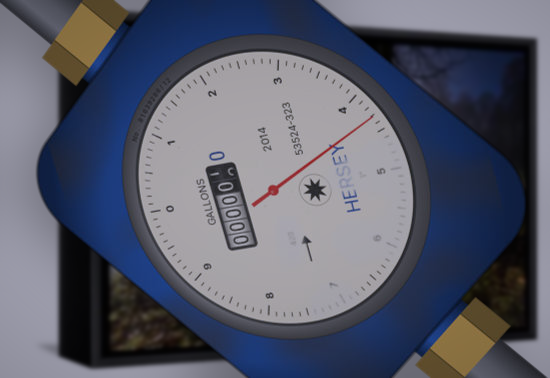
gal 14.3
